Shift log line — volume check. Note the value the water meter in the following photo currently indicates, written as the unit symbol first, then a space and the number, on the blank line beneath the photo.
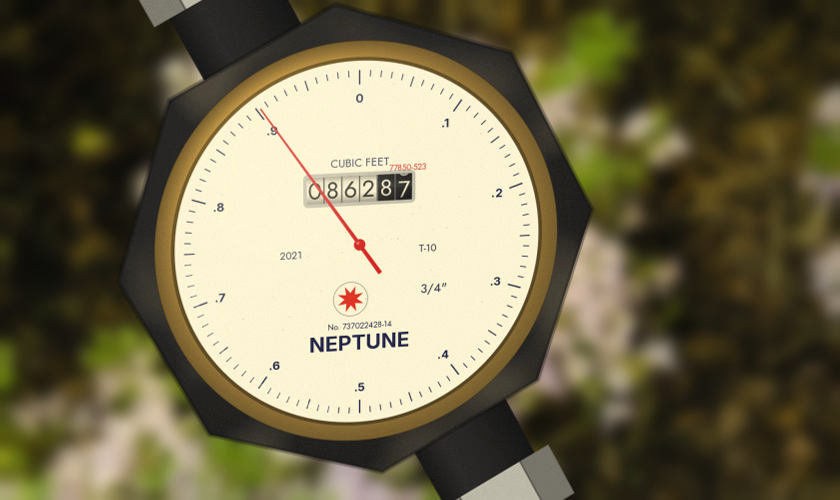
ft³ 86286.90
